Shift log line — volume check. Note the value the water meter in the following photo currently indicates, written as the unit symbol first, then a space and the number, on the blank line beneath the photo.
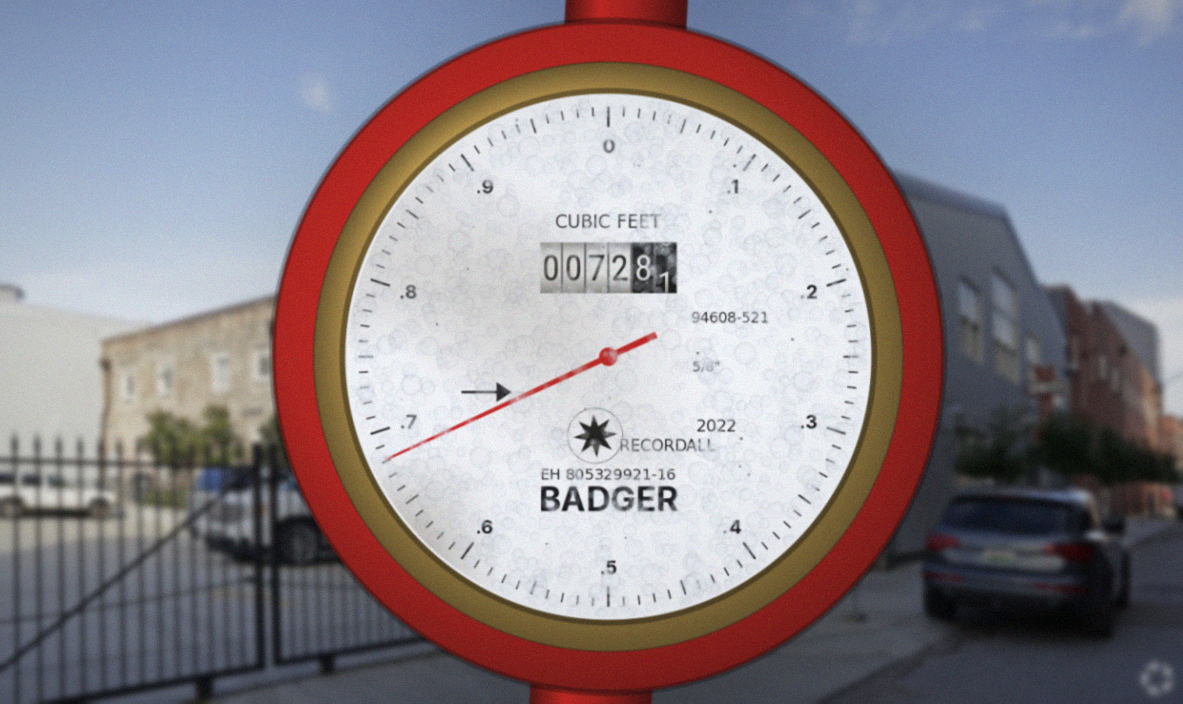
ft³ 7280.68
